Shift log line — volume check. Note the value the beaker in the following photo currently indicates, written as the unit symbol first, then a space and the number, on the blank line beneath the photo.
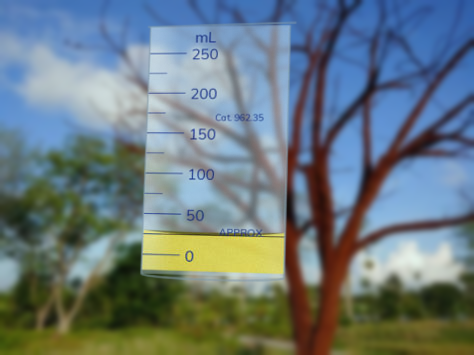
mL 25
